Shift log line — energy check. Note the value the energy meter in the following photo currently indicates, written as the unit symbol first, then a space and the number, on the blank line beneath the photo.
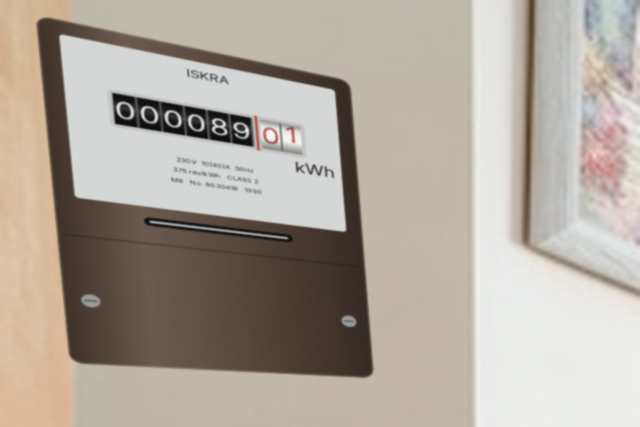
kWh 89.01
